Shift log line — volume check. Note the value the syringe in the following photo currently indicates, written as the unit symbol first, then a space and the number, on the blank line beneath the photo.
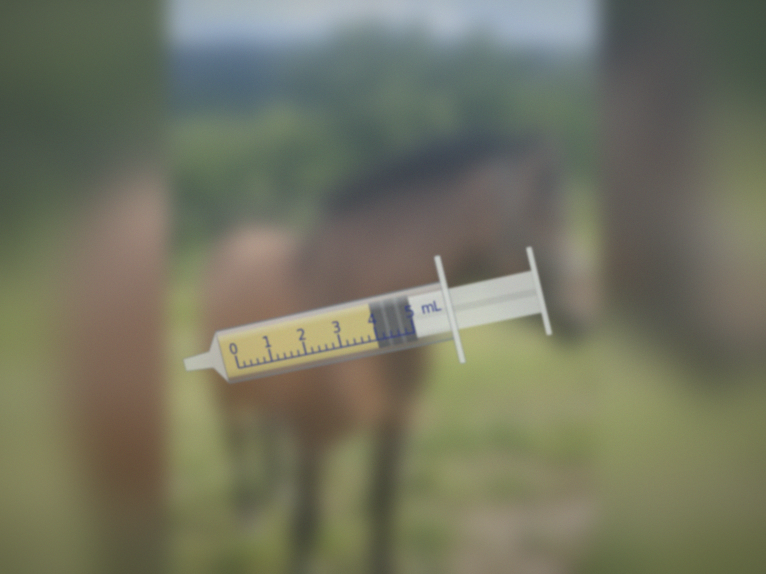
mL 4
